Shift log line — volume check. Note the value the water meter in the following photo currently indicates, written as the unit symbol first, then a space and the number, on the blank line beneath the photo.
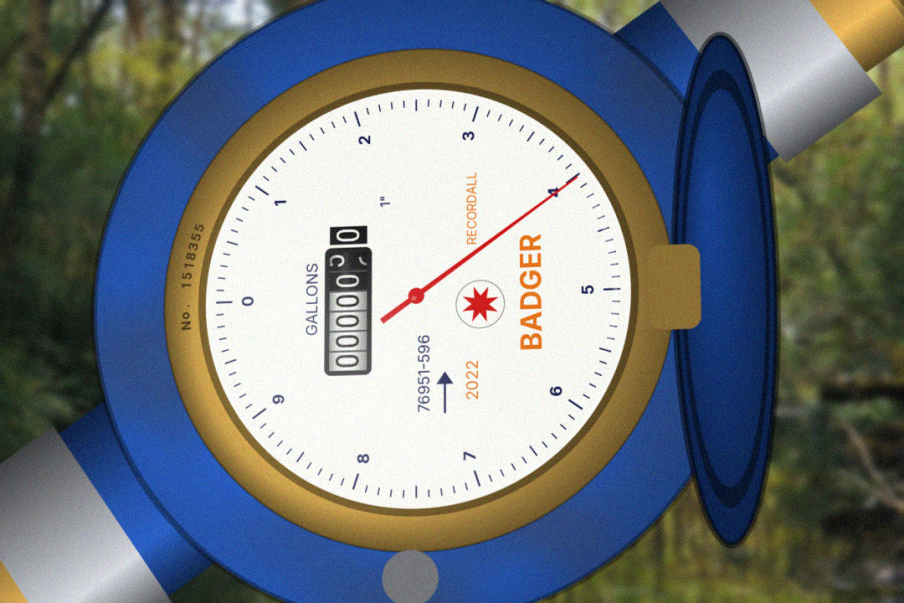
gal 54.0
